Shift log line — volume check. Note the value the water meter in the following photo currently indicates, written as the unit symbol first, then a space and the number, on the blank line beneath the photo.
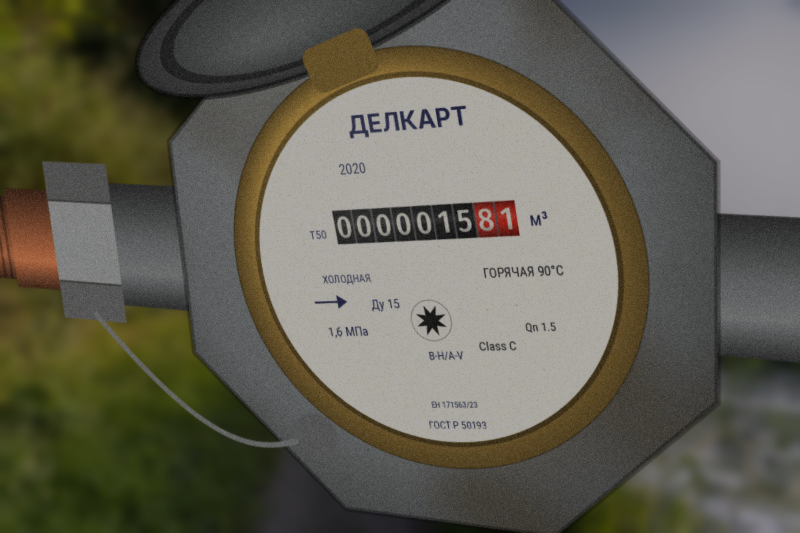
m³ 15.81
